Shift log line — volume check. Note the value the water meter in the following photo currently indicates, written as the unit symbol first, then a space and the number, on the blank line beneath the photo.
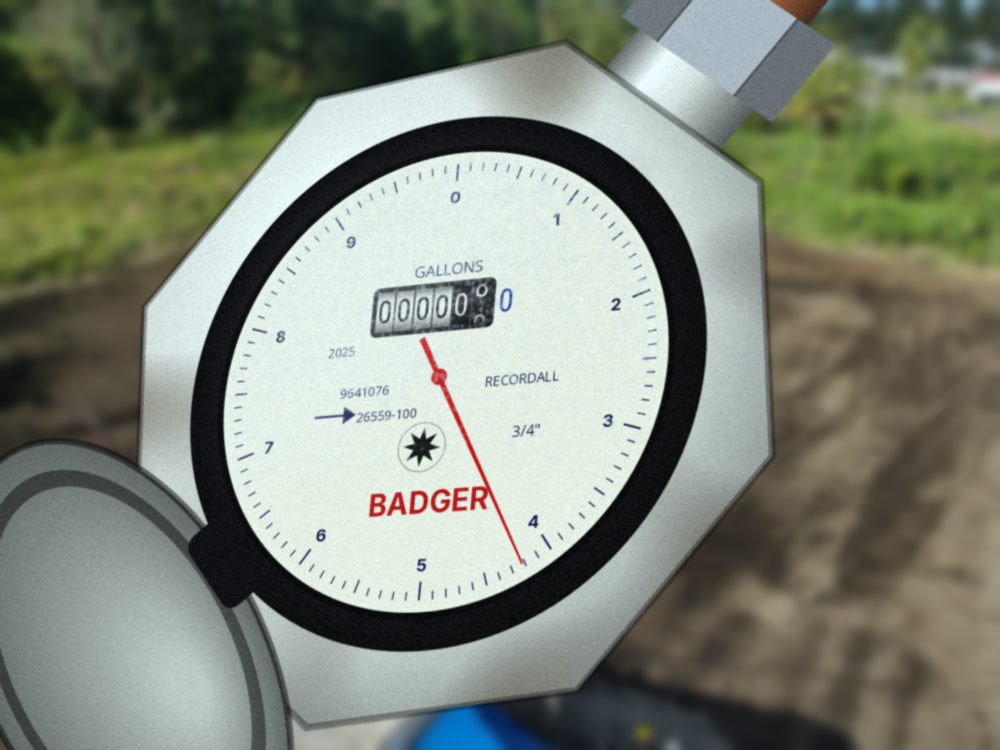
gal 84.2
